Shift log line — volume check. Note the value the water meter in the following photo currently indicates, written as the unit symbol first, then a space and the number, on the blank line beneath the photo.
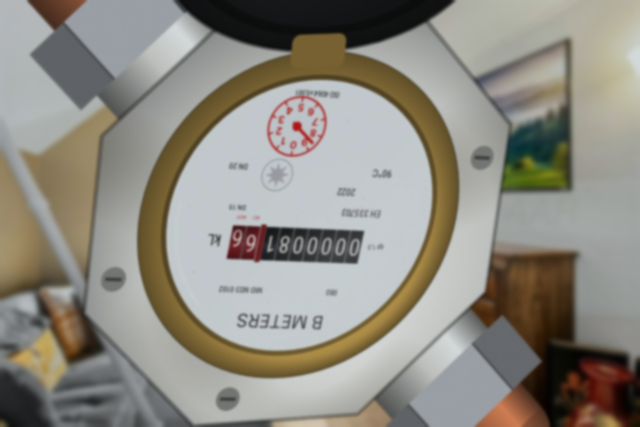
kL 81.658
